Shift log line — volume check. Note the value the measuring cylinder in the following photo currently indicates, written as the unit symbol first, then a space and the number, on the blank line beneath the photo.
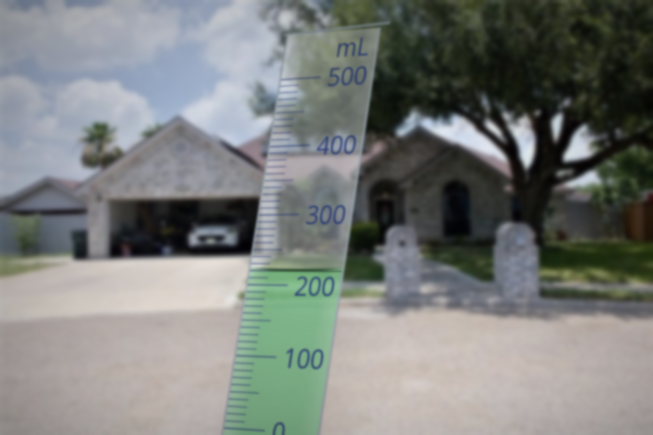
mL 220
